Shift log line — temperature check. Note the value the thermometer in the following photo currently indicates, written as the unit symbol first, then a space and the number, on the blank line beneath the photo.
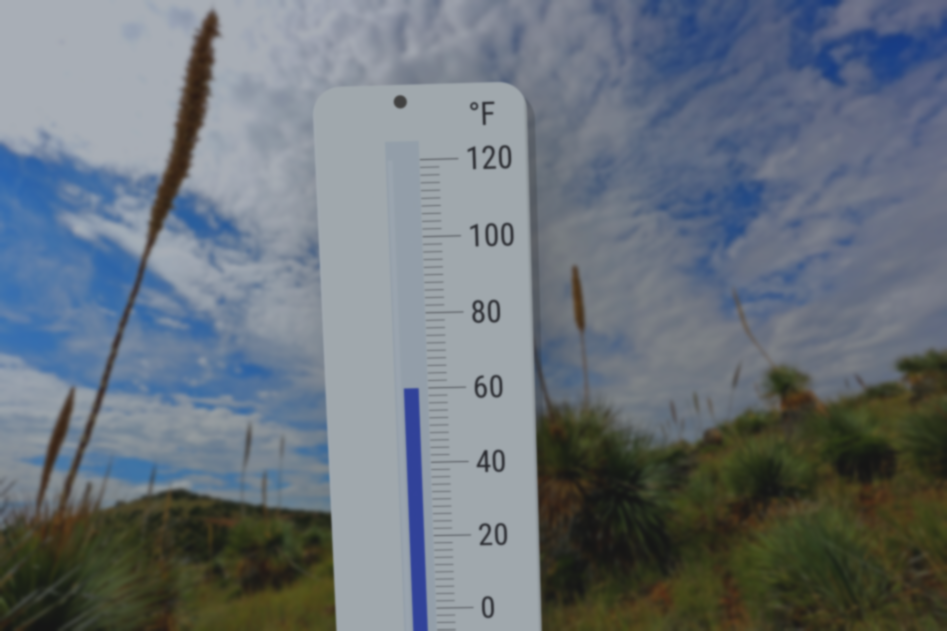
°F 60
